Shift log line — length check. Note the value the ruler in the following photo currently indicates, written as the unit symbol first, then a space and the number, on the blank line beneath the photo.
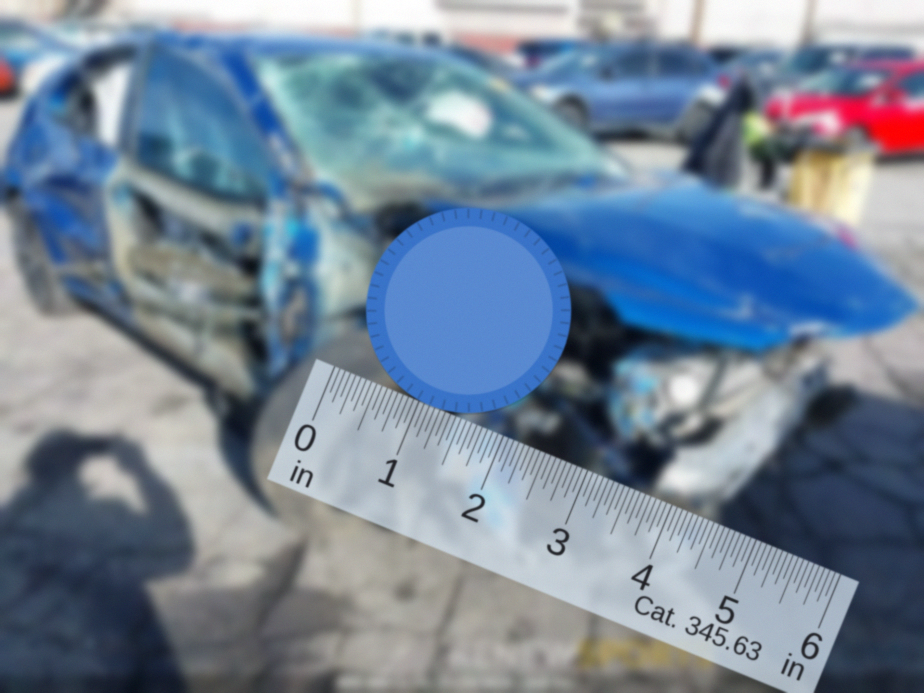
in 2.25
